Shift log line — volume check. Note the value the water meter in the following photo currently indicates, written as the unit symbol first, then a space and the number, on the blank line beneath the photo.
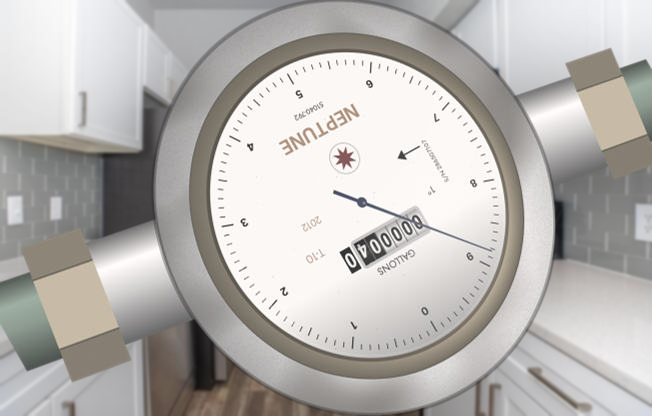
gal 38.8
